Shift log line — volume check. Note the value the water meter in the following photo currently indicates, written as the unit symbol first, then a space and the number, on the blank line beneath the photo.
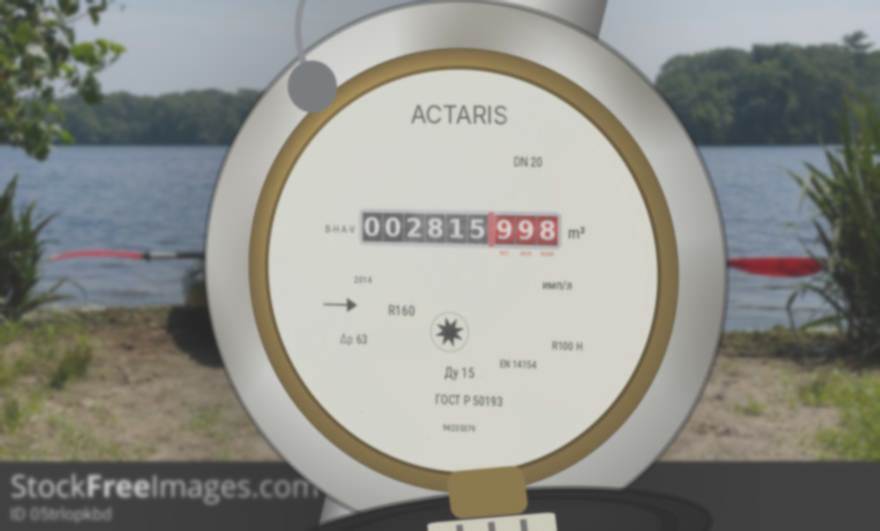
m³ 2815.998
